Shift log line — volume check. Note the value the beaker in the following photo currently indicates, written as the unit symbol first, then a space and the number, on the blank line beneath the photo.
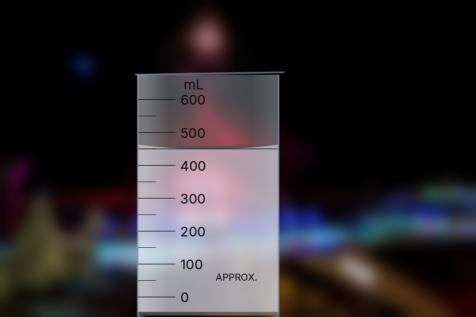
mL 450
